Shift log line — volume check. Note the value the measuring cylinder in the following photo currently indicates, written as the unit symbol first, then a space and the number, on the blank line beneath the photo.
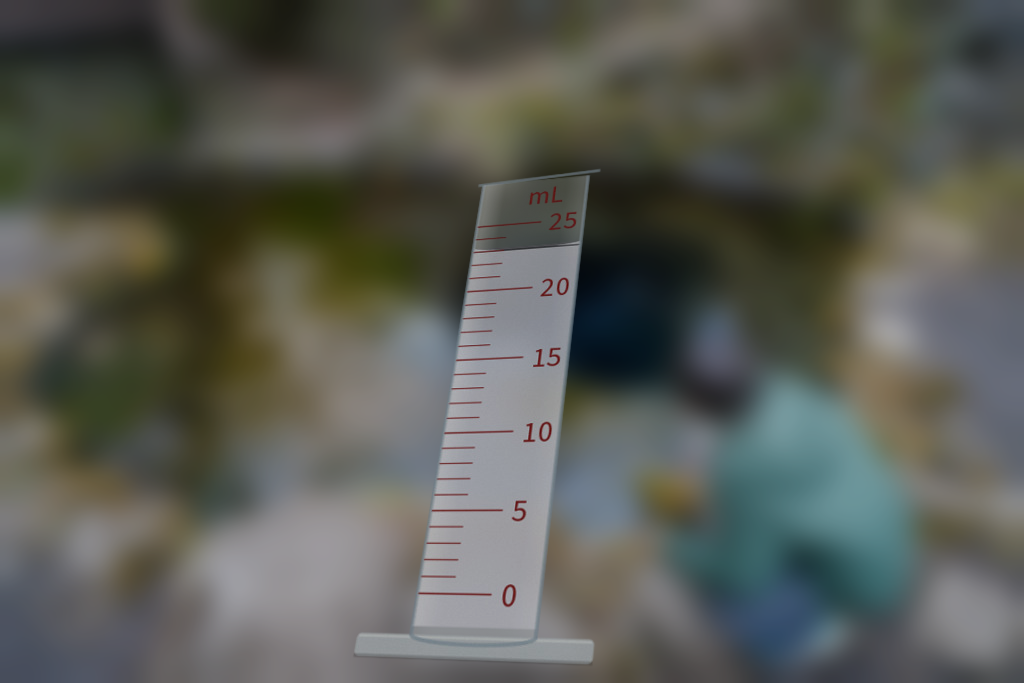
mL 23
